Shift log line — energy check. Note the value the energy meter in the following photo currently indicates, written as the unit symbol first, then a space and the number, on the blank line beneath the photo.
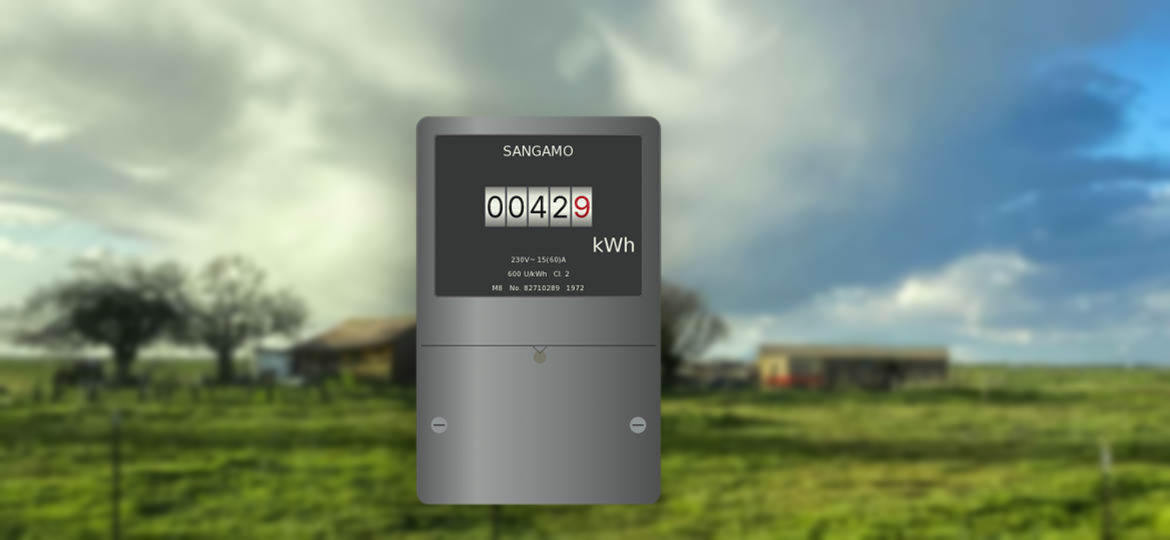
kWh 42.9
